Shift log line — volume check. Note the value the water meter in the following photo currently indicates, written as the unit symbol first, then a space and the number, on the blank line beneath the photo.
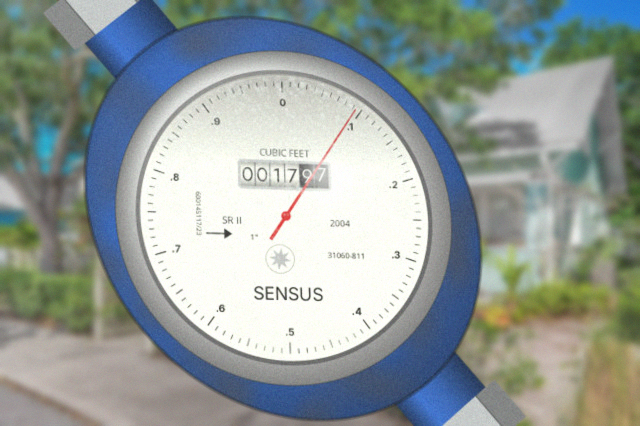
ft³ 1797.09
